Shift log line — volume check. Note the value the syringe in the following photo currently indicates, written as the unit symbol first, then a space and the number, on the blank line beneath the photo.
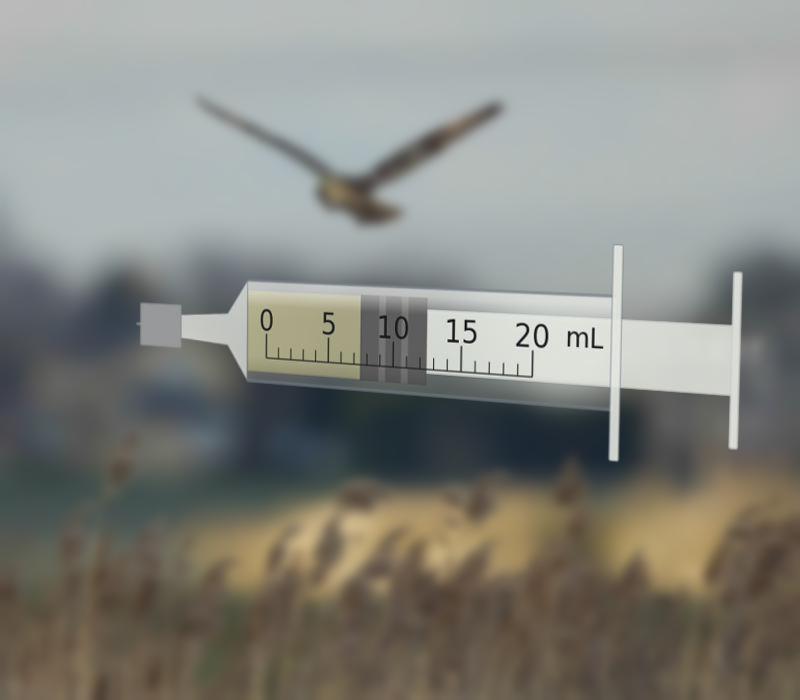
mL 7.5
